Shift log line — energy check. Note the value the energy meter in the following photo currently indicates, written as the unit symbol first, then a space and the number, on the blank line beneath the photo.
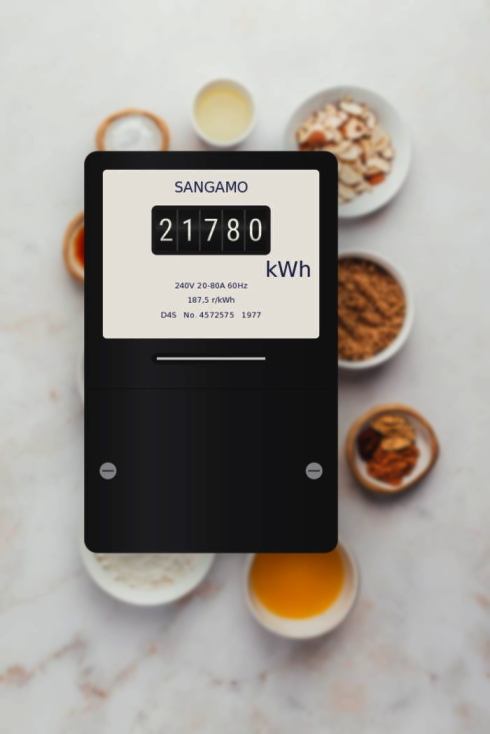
kWh 21780
